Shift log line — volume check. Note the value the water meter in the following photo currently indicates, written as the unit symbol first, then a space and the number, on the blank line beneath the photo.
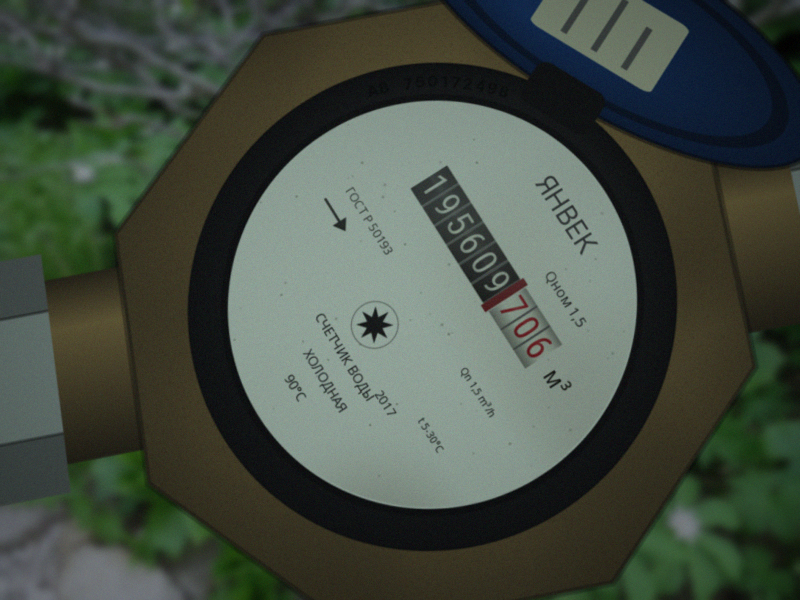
m³ 195609.706
